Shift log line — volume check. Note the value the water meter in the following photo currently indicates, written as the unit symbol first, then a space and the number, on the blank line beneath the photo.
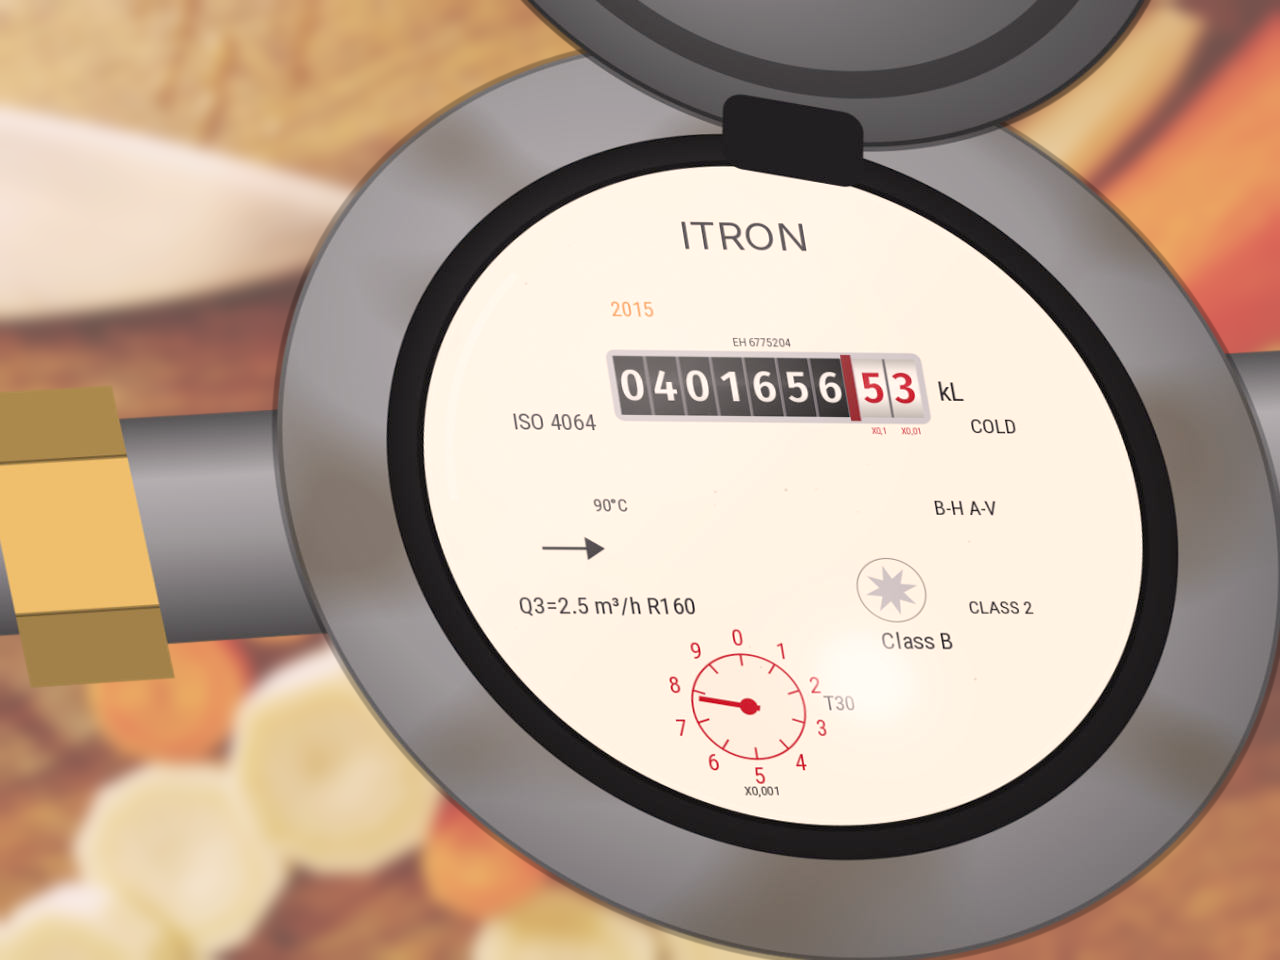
kL 401656.537
